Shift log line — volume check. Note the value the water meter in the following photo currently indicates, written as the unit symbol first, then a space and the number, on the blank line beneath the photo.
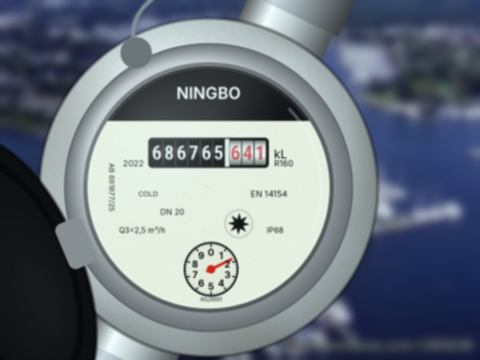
kL 686765.6411
